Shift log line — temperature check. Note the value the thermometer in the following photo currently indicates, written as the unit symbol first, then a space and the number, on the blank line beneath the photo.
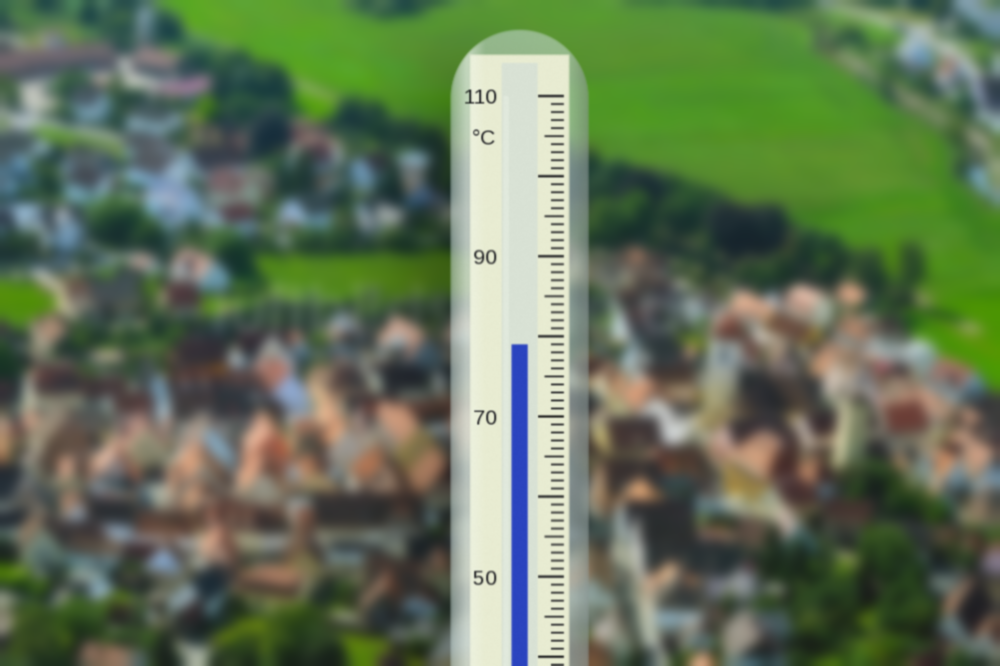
°C 79
